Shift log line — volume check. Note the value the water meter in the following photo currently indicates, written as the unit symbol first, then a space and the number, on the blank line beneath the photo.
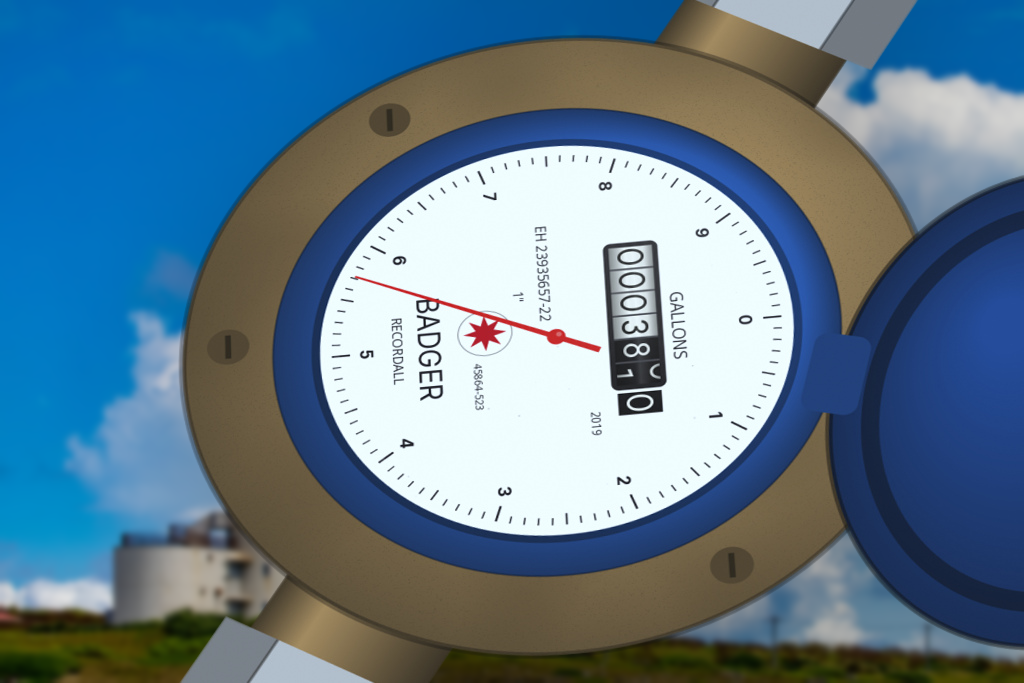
gal 3805.7
